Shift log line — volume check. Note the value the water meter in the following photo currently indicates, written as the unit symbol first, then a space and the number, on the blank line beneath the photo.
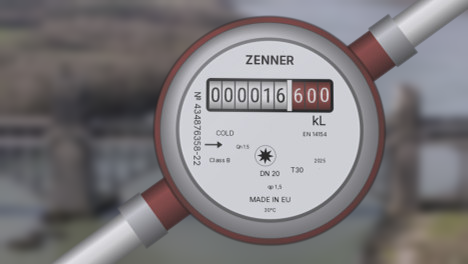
kL 16.600
